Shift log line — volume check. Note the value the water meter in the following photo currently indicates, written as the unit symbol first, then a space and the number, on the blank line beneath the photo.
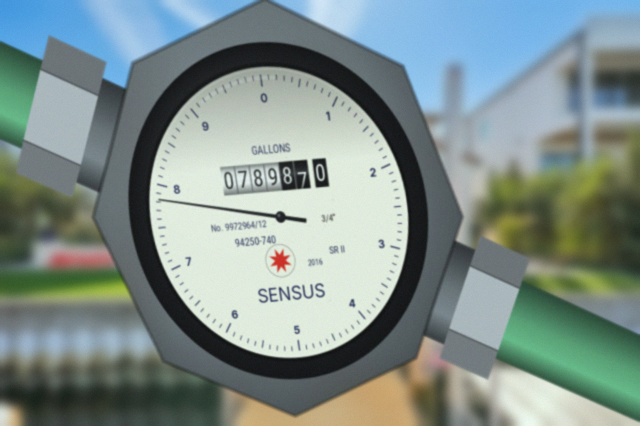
gal 789867.8
